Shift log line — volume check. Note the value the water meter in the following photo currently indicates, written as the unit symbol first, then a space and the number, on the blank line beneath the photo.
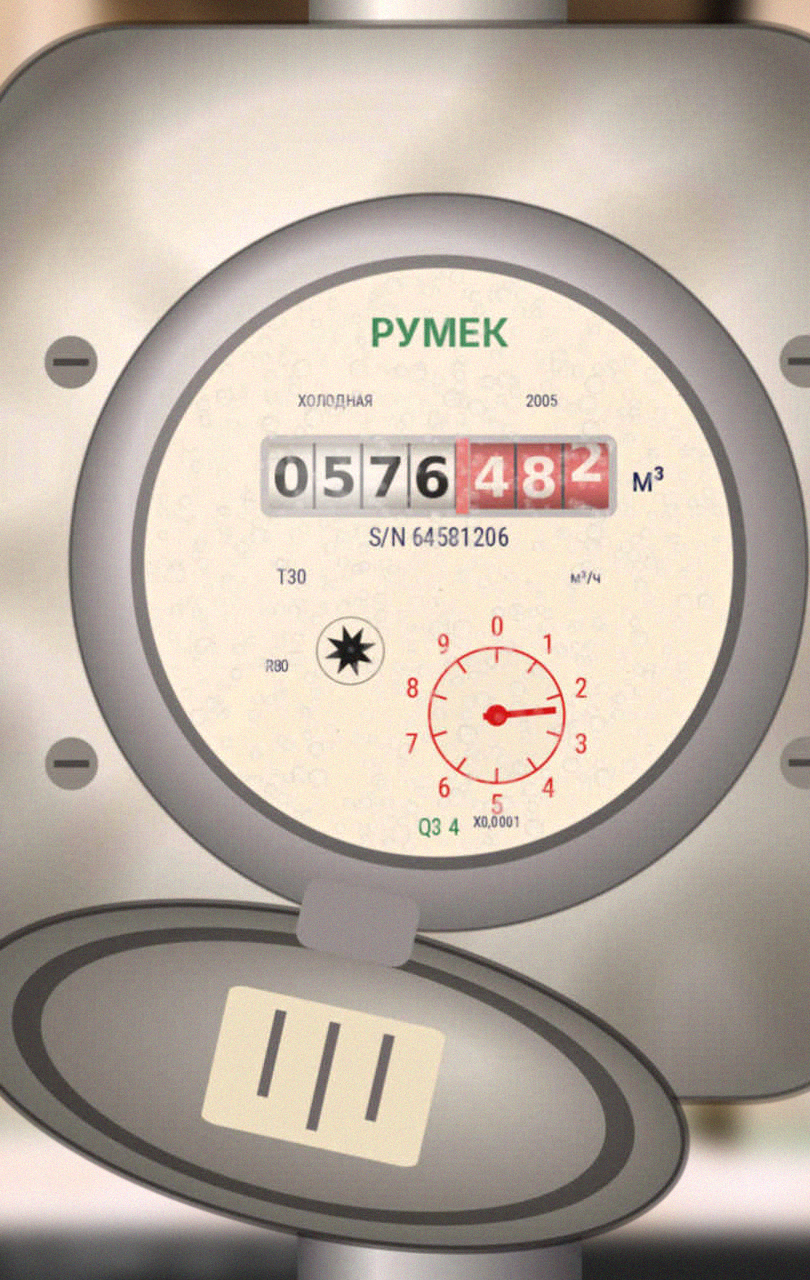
m³ 576.4822
